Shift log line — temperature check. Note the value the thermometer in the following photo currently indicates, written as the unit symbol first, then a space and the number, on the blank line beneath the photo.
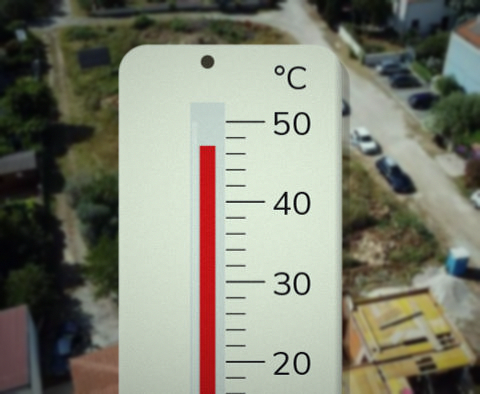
°C 47
